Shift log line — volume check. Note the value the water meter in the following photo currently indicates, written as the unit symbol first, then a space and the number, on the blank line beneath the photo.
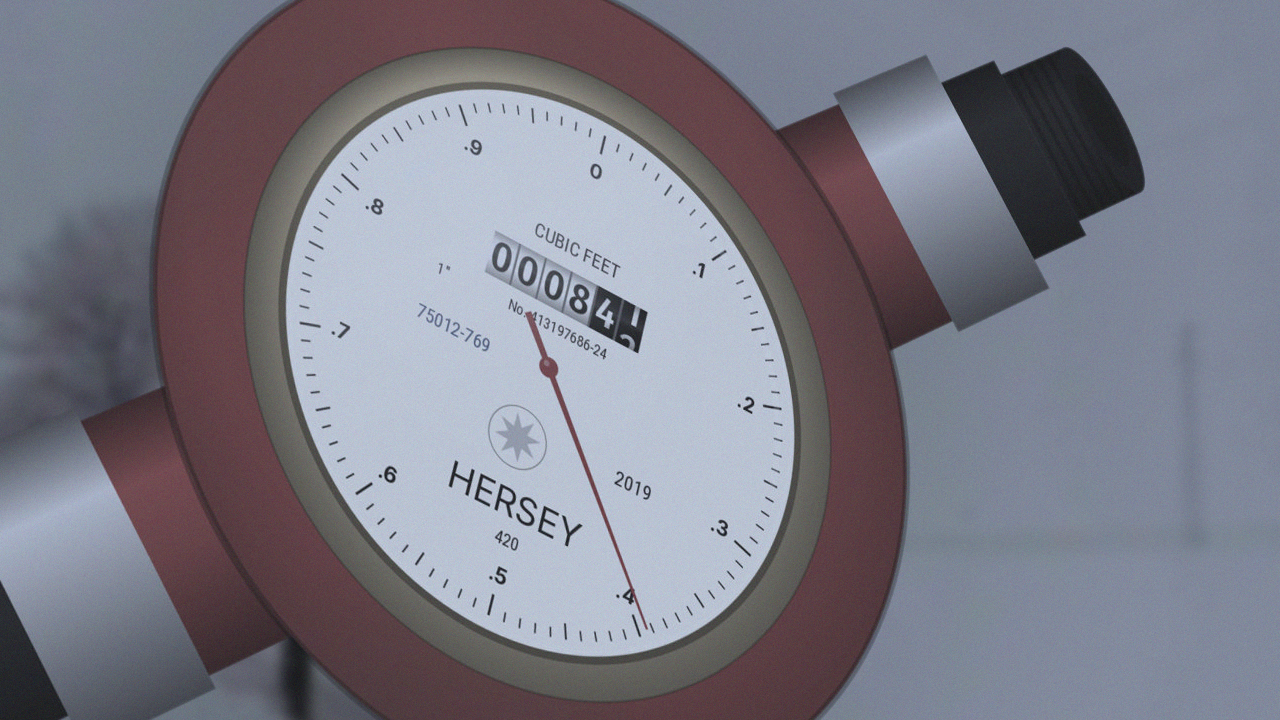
ft³ 841.39
